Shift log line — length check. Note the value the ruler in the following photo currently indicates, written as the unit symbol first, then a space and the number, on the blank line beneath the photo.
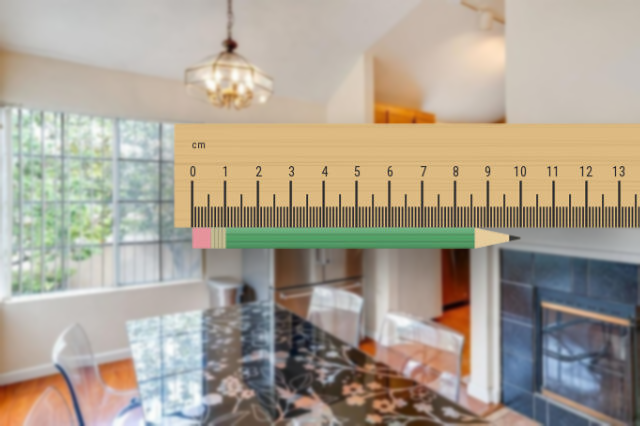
cm 10
